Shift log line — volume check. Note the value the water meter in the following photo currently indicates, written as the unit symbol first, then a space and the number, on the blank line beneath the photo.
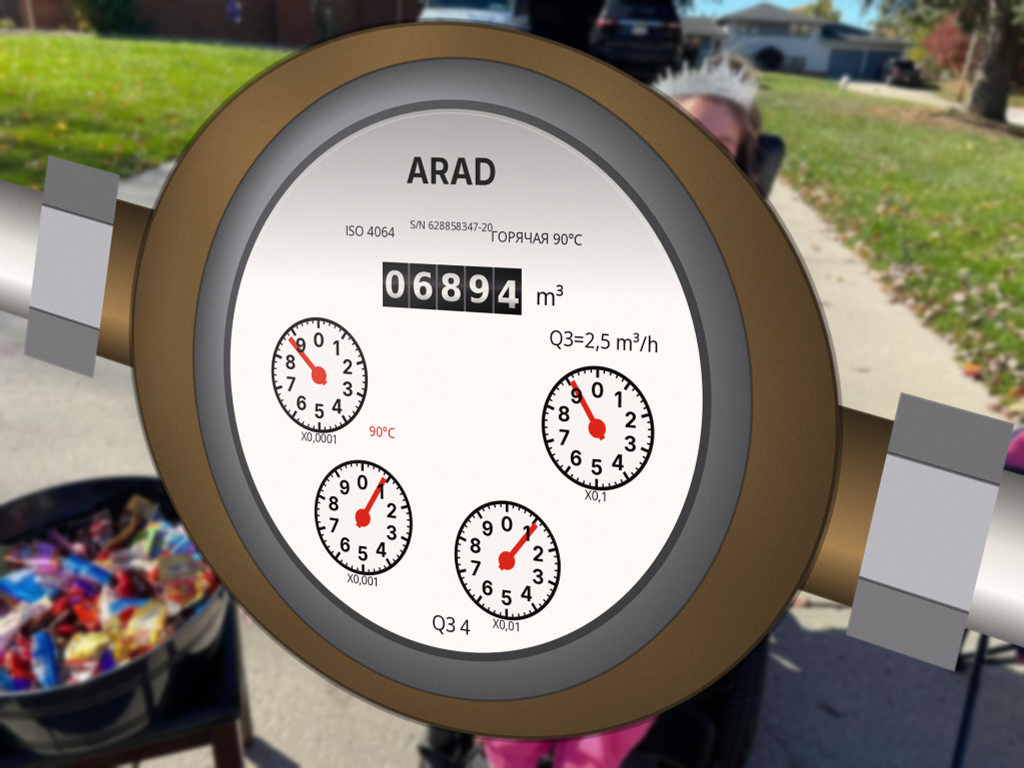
m³ 6893.9108
